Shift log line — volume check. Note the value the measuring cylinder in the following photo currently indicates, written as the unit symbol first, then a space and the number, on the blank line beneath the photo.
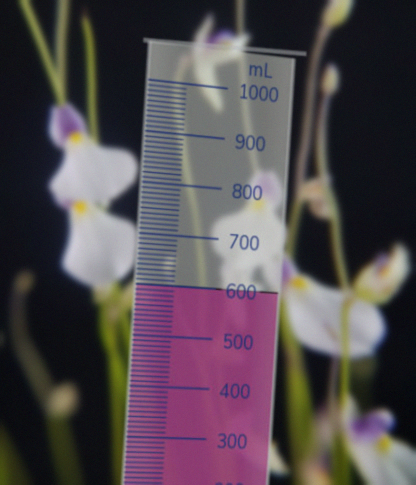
mL 600
